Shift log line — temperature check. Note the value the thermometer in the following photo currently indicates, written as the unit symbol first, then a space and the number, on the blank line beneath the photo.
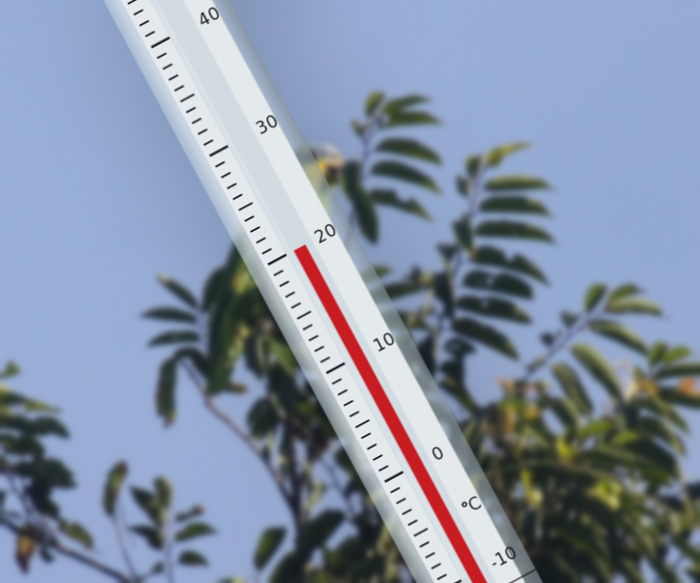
°C 20
